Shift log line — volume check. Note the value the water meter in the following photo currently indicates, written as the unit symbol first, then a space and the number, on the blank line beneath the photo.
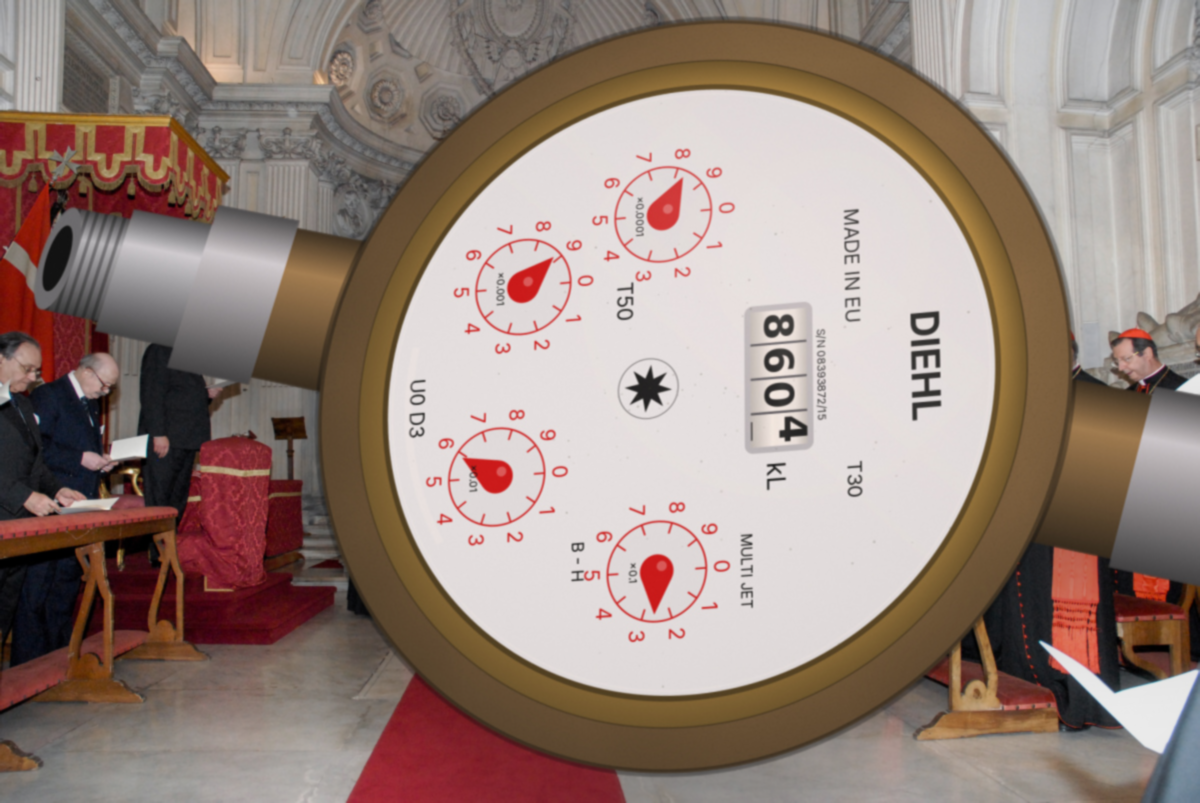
kL 8604.2588
